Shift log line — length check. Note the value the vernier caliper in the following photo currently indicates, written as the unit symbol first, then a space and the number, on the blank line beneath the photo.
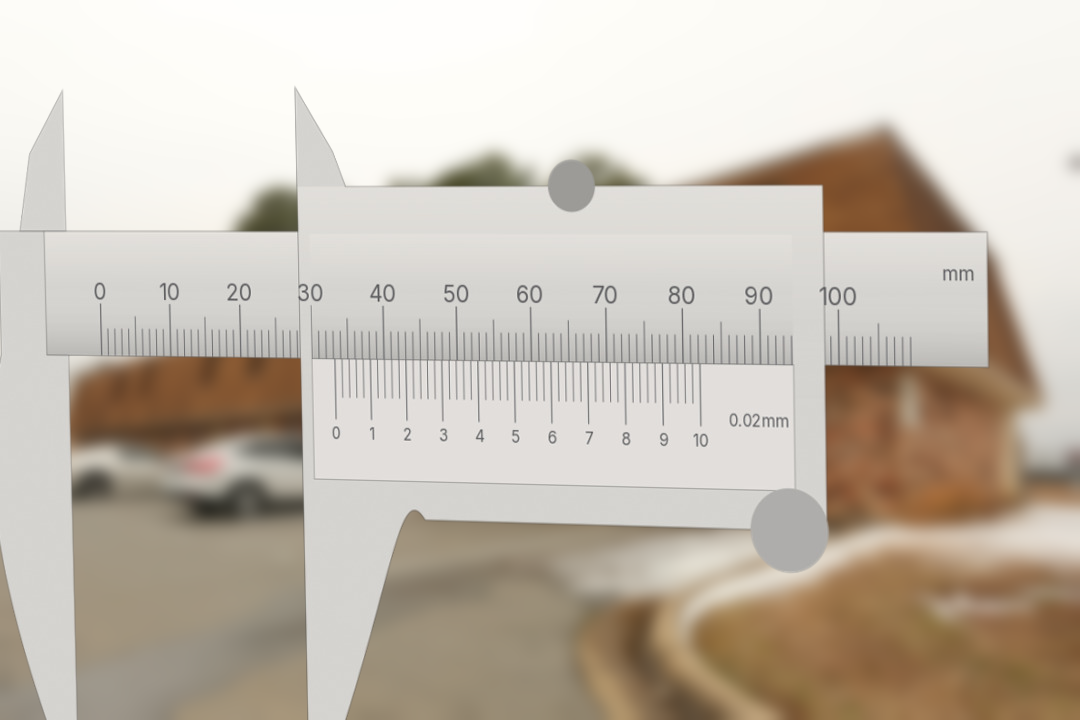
mm 33.2
